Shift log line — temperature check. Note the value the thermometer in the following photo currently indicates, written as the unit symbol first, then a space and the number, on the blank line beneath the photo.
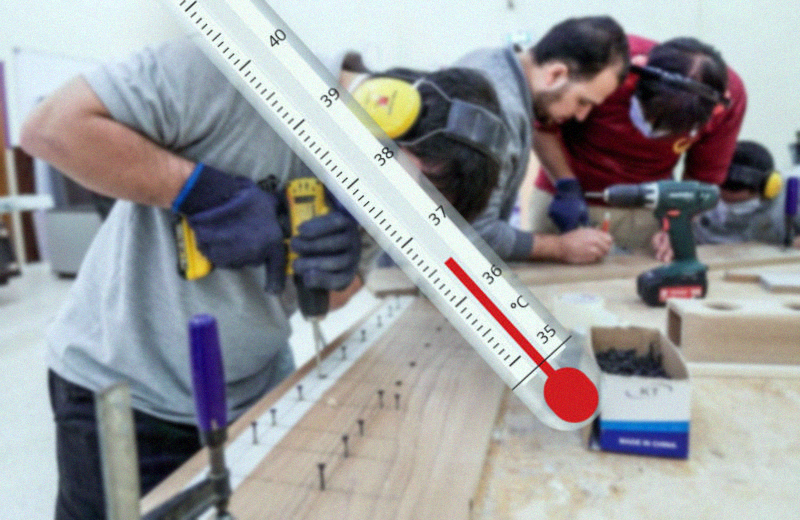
°C 36.5
